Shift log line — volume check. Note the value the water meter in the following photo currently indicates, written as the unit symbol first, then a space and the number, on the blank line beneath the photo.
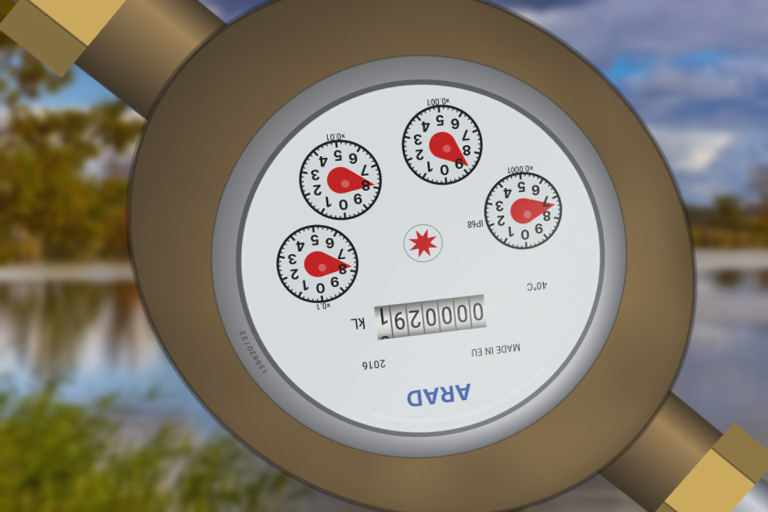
kL 290.7787
